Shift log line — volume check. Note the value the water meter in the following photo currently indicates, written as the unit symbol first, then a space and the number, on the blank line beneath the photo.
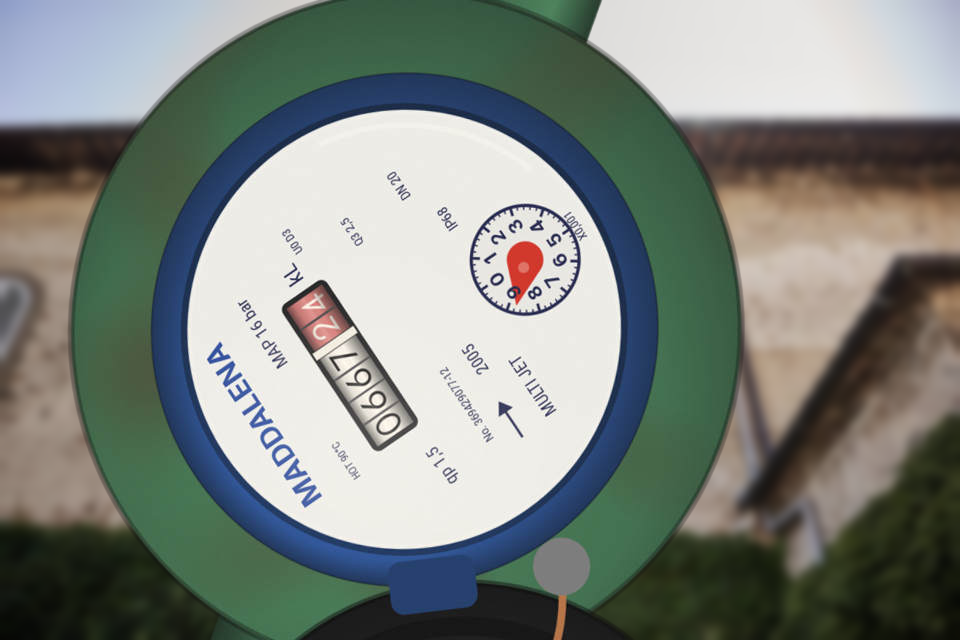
kL 667.238
